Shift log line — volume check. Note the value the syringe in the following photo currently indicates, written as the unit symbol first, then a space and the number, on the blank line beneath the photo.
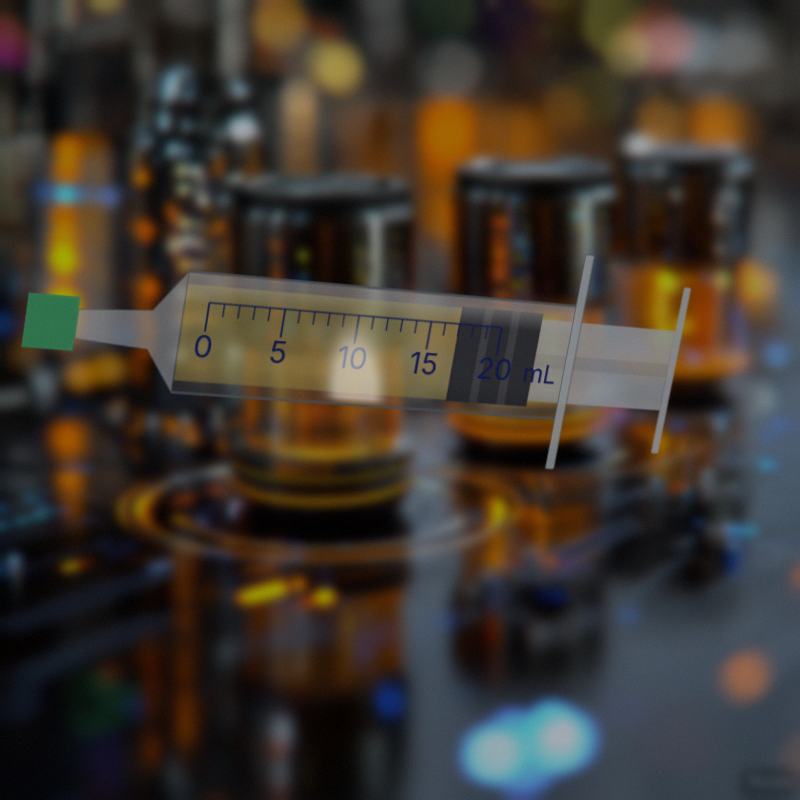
mL 17
